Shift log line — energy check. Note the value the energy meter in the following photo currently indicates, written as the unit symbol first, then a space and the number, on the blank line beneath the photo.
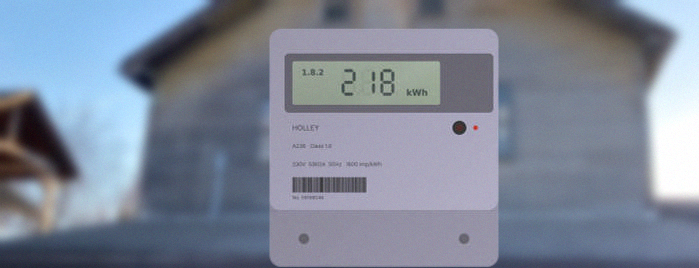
kWh 218
